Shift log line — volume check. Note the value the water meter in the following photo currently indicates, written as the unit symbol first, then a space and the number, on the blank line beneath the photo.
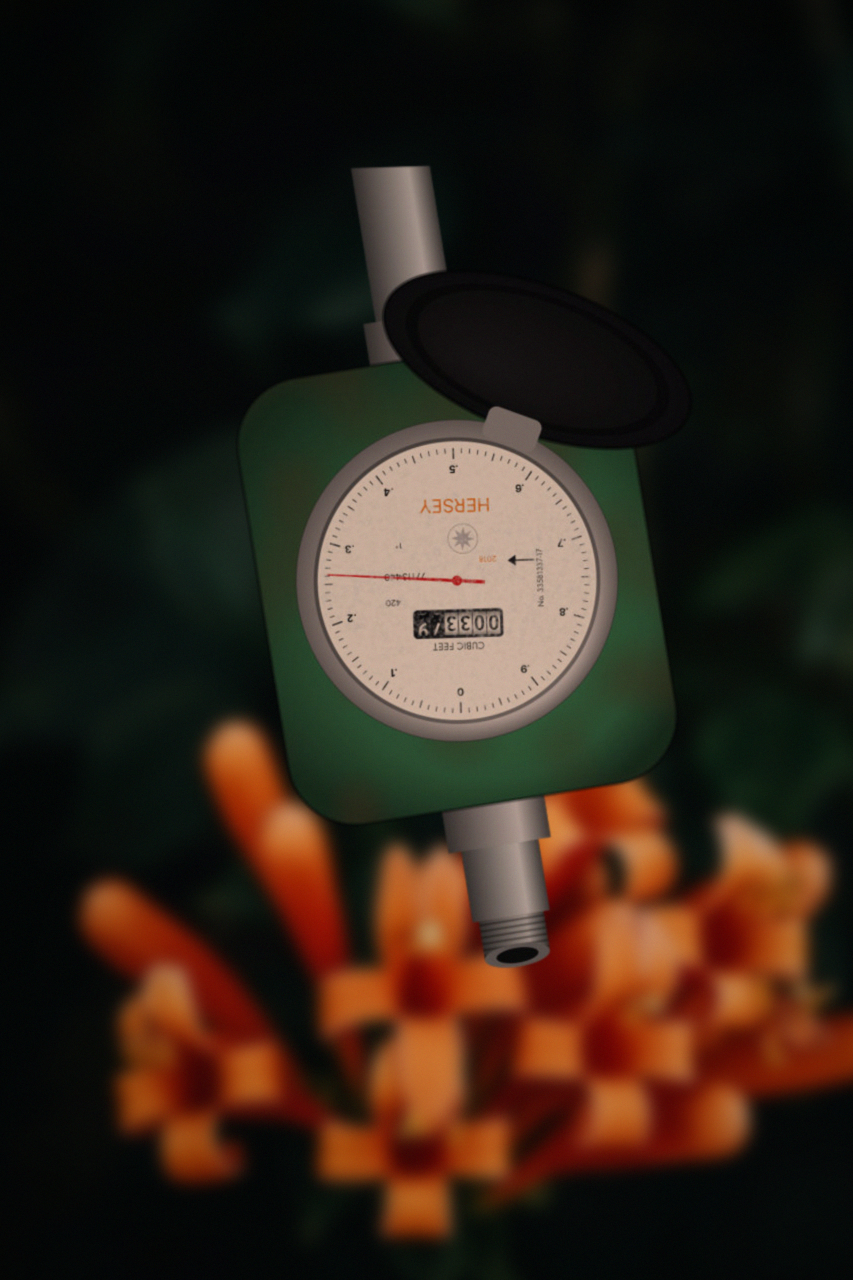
ft³ 3379.26
